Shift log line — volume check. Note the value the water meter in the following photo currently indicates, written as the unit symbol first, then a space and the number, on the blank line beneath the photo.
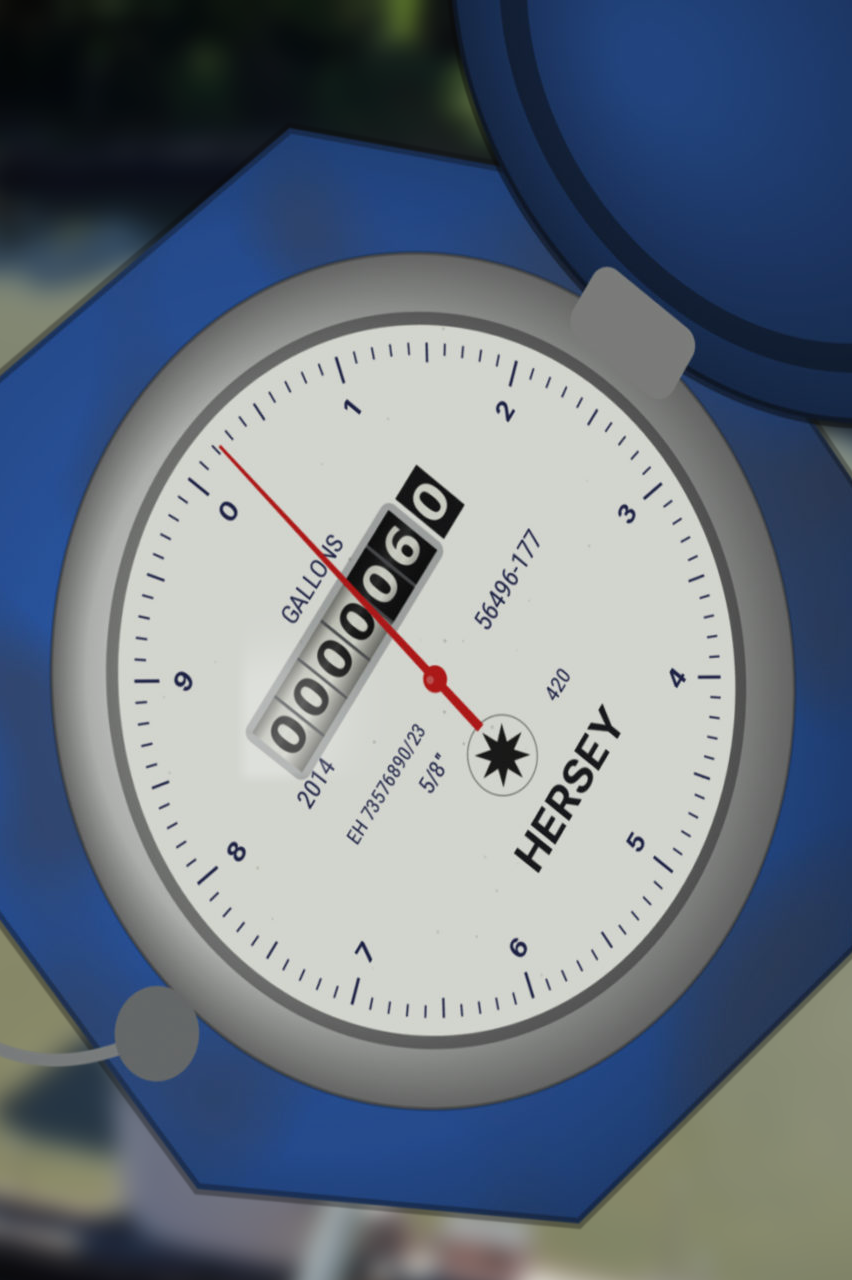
gal 60.2
